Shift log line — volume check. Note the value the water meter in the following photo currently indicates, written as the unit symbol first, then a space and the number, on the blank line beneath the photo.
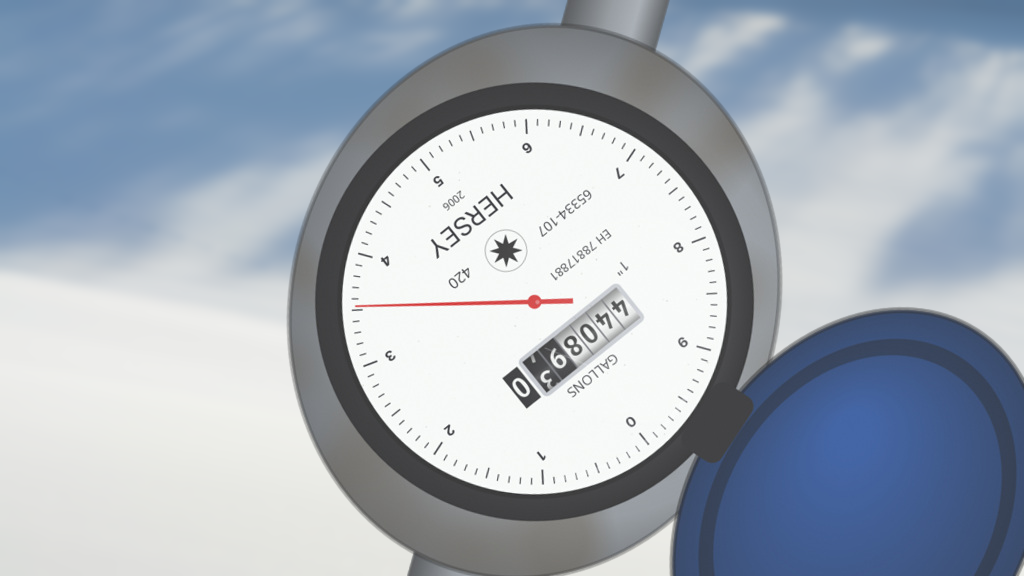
gal 4408933.5
